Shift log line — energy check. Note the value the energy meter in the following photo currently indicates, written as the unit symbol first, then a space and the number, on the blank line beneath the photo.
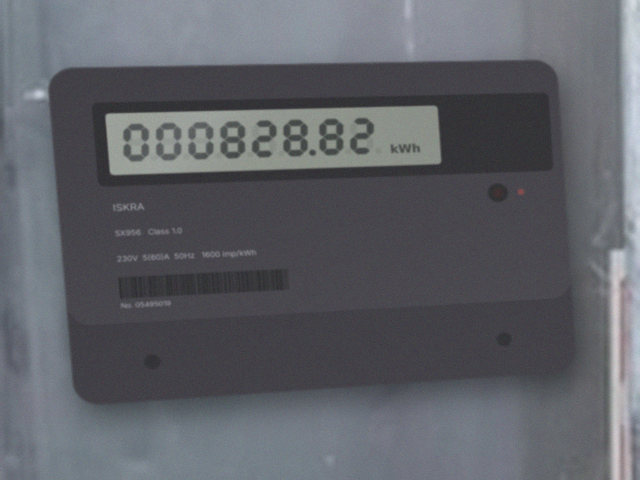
kWh 828.82
